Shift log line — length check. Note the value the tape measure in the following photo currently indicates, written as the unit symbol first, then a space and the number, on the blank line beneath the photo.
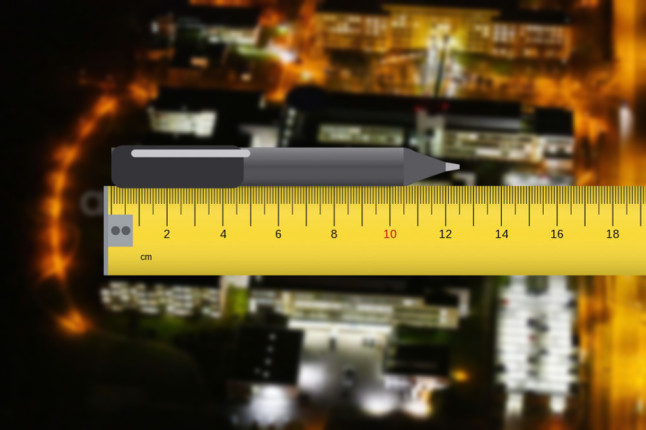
cm 12.5
